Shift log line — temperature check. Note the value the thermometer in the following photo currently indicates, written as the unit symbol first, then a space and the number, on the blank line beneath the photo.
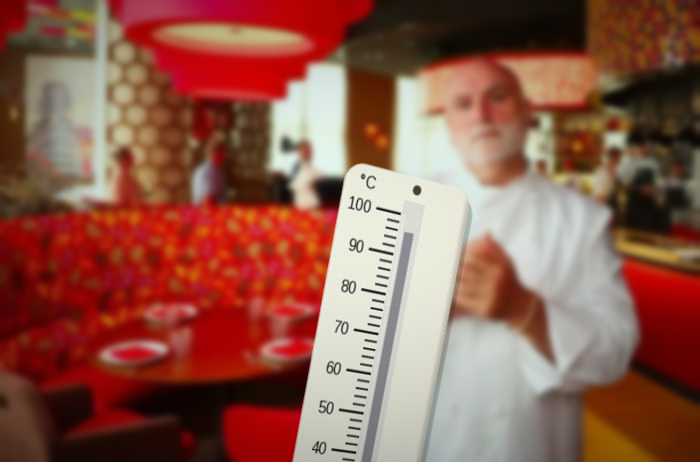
°C 96
